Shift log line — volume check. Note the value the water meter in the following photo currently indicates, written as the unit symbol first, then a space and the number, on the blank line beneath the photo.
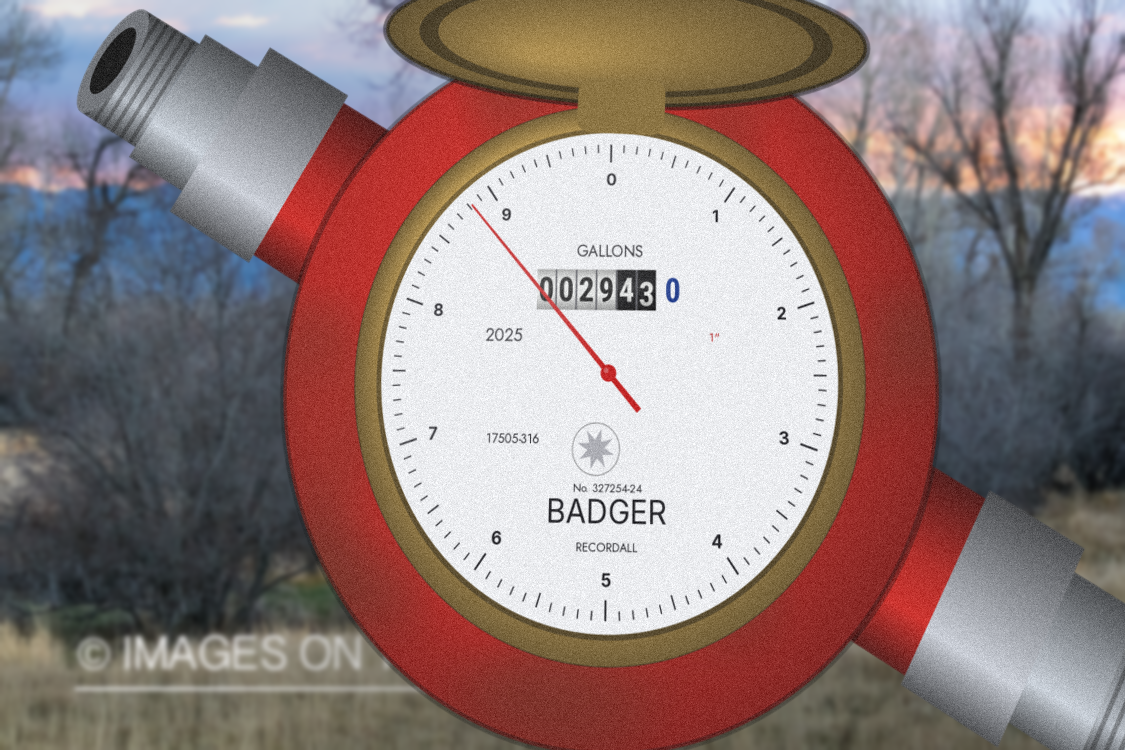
gal 29428.8
